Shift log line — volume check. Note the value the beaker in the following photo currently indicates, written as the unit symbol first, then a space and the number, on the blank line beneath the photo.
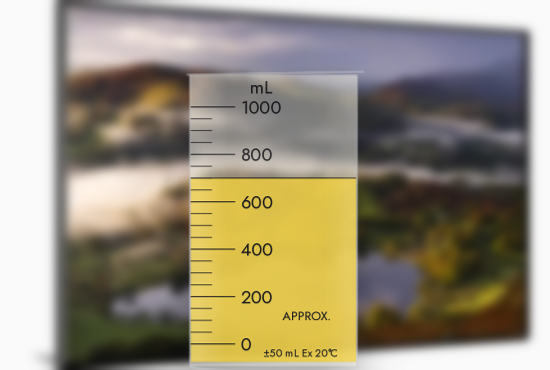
mL 700
